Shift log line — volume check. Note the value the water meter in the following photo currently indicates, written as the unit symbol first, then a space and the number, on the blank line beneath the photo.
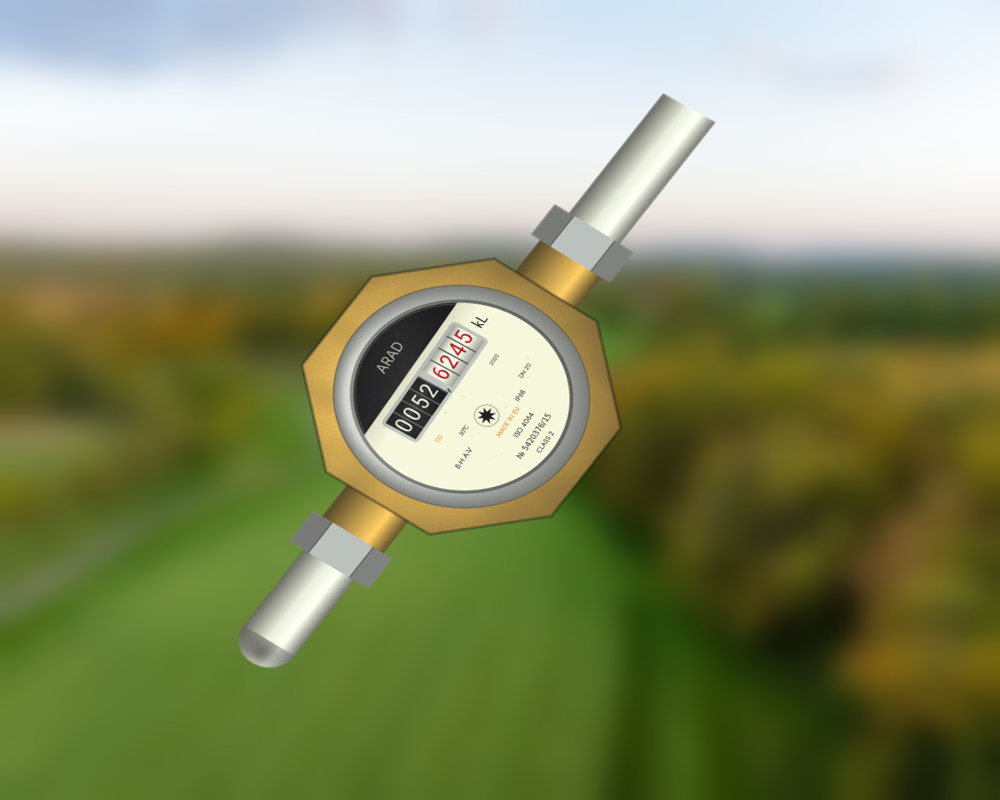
kL 52.6245
